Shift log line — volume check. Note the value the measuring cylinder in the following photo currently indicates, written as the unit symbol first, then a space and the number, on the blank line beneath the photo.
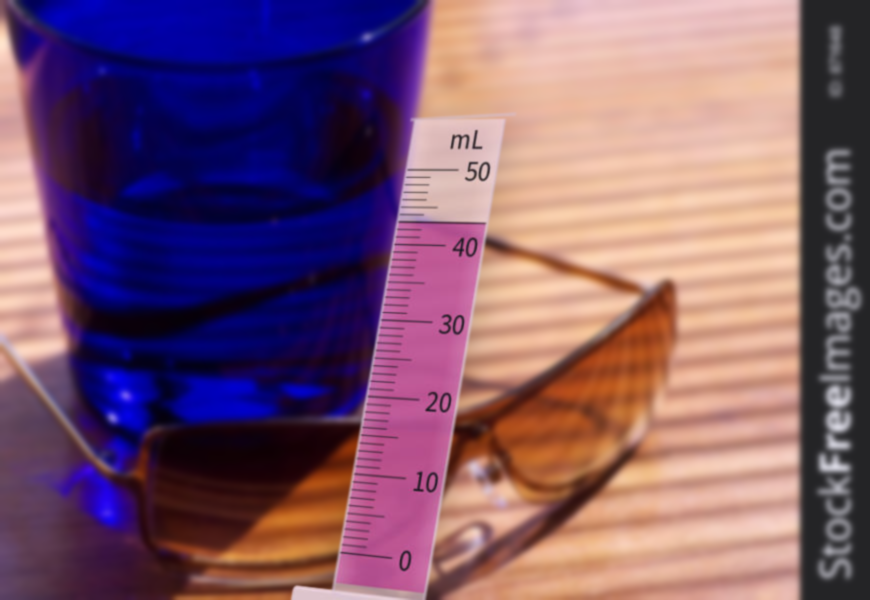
mL 43
